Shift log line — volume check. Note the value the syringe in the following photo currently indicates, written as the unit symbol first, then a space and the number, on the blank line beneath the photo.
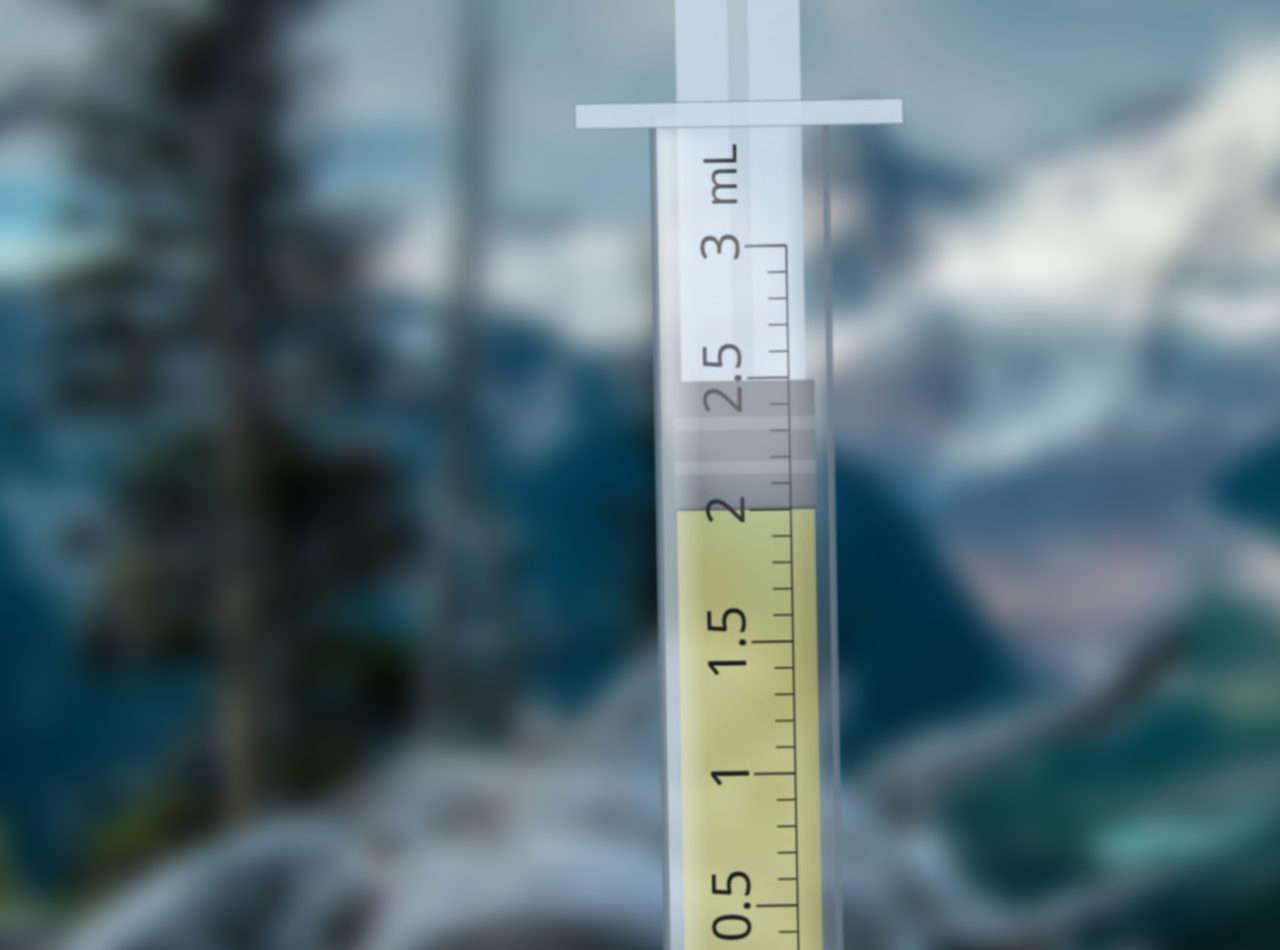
mL 2
